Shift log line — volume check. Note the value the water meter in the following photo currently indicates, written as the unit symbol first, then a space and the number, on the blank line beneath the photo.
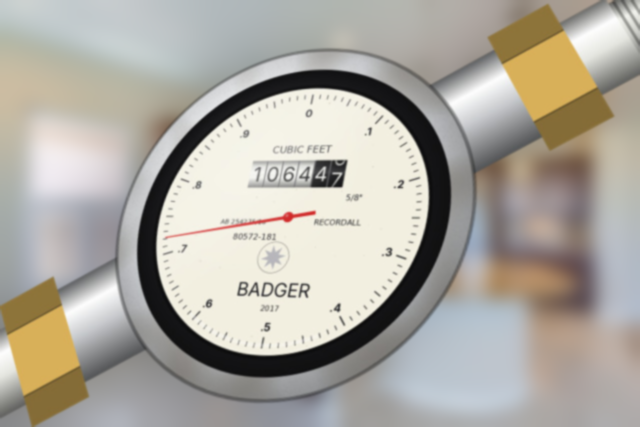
ft³ 106446.72
